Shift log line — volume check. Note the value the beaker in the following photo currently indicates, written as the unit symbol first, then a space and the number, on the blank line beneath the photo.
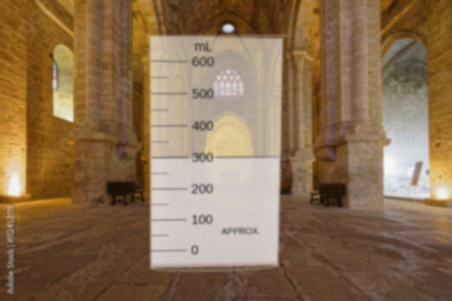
mL 300
